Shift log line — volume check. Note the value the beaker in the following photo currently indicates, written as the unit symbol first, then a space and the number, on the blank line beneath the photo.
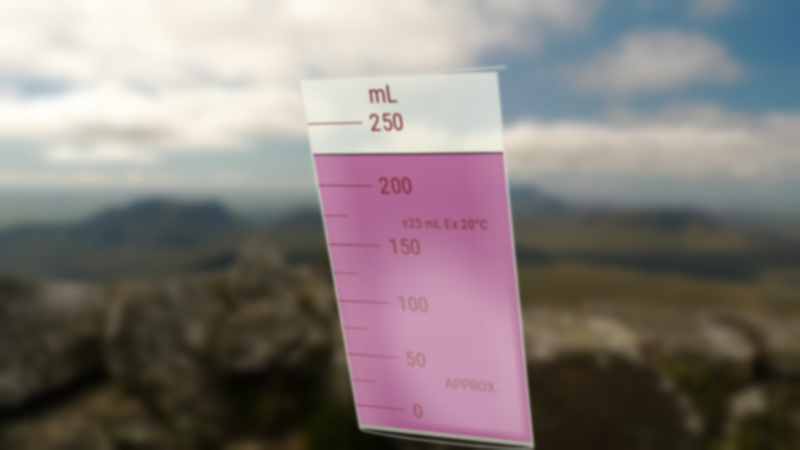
mL 225
